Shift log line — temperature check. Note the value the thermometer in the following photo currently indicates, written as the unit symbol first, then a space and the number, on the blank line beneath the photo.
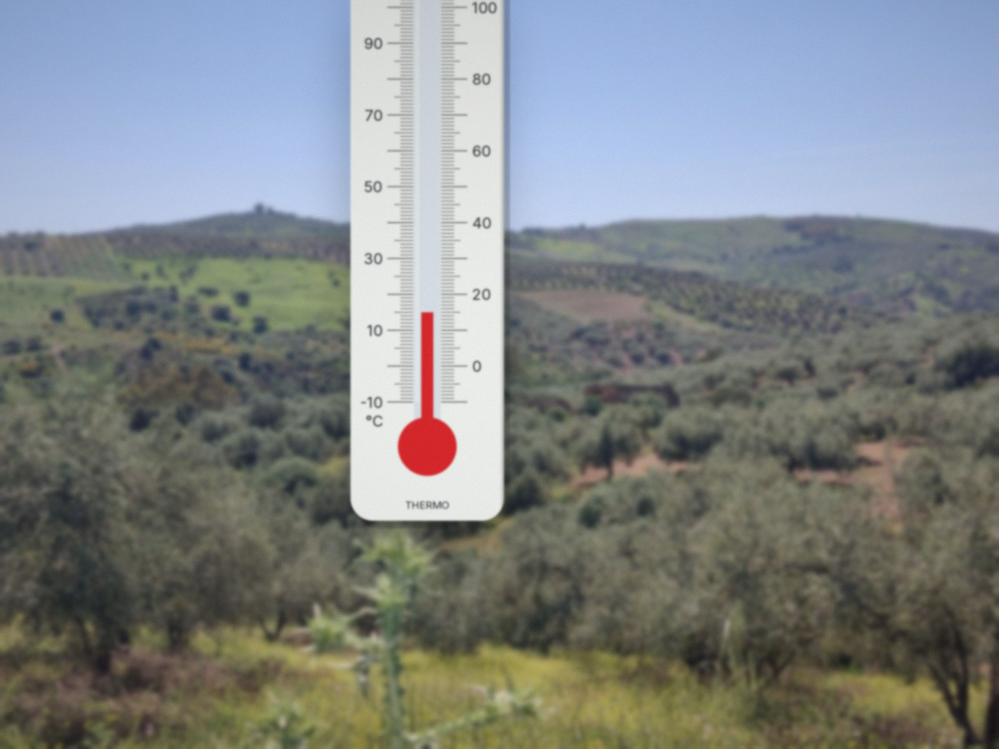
°C 15
